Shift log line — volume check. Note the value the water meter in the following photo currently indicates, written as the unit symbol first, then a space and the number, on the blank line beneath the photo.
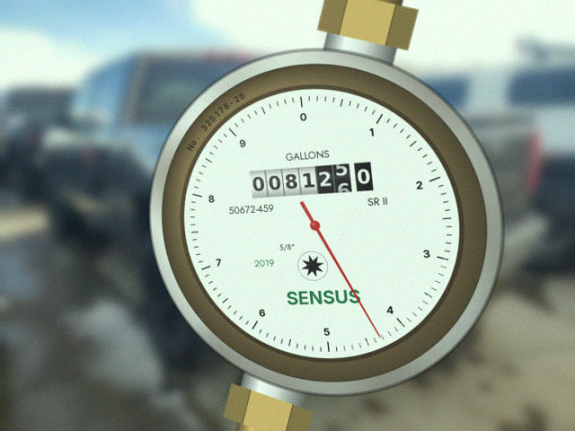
gal 81254.3
